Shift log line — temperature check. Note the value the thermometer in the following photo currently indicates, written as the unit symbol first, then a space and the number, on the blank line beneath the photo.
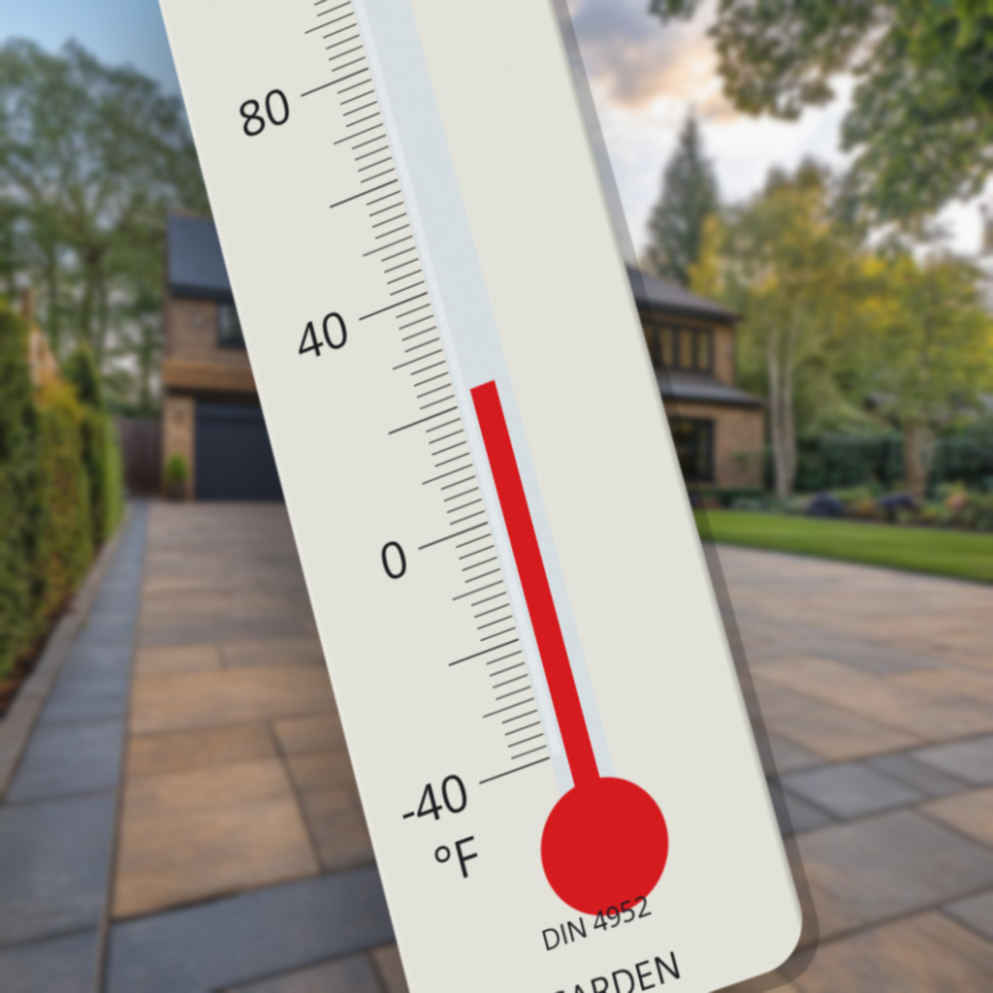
°F 22
